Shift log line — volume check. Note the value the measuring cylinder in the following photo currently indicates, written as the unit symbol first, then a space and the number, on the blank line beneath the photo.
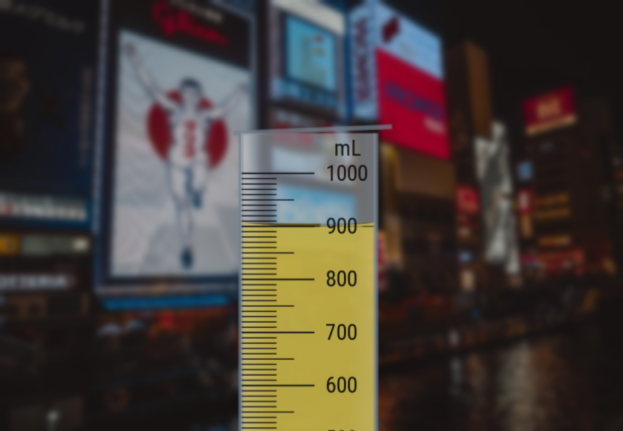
mL 900
